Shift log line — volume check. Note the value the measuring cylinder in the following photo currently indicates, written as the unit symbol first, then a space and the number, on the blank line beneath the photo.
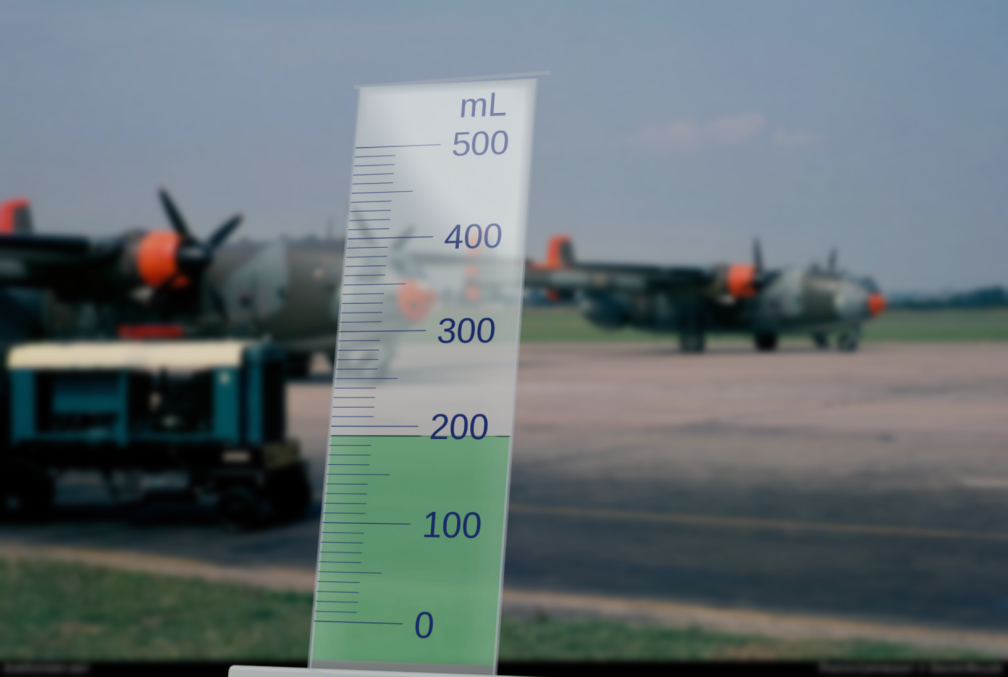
mL 190
